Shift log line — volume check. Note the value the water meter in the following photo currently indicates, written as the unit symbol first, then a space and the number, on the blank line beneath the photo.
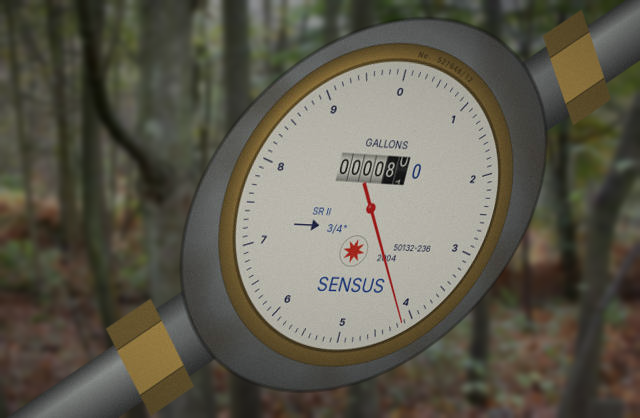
gal 804.1
